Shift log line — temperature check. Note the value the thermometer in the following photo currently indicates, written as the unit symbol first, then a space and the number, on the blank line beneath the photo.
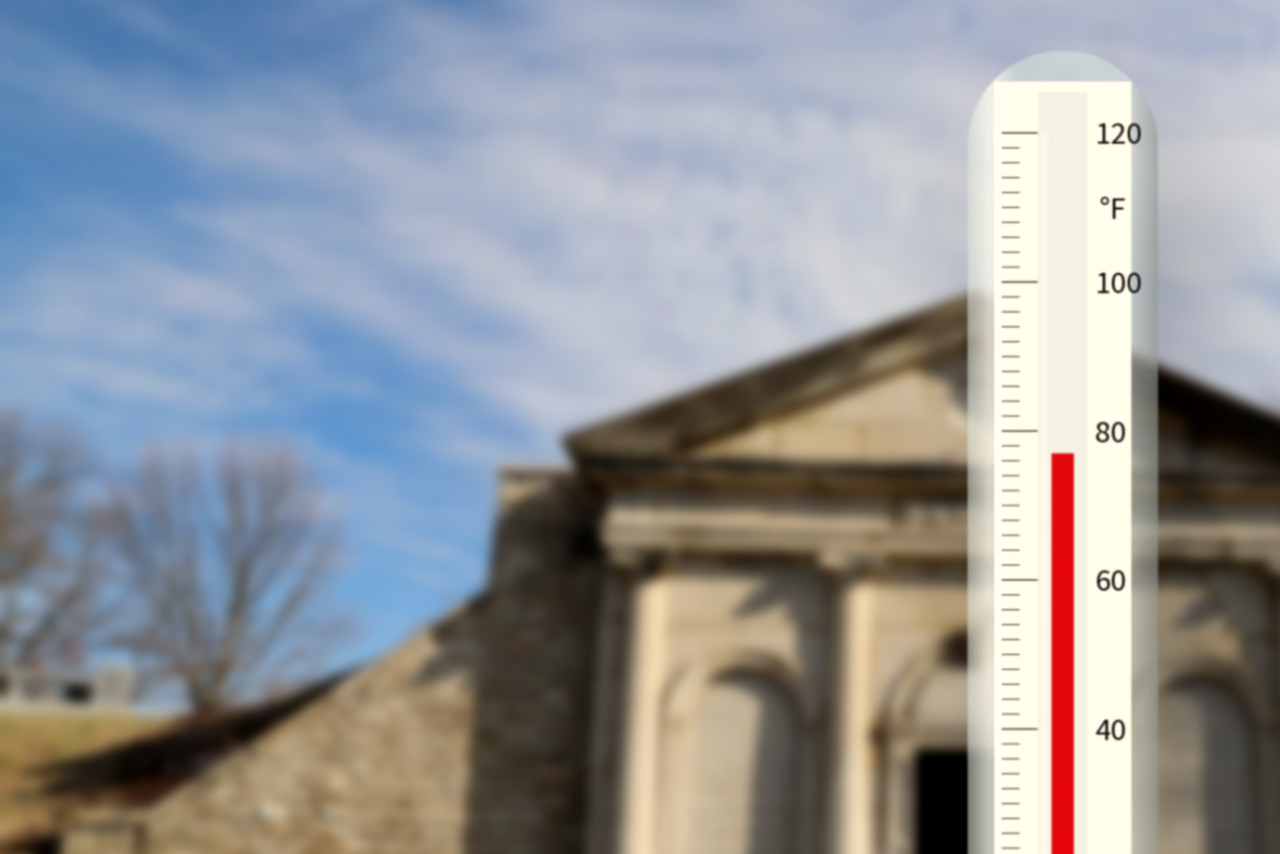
°F 77
